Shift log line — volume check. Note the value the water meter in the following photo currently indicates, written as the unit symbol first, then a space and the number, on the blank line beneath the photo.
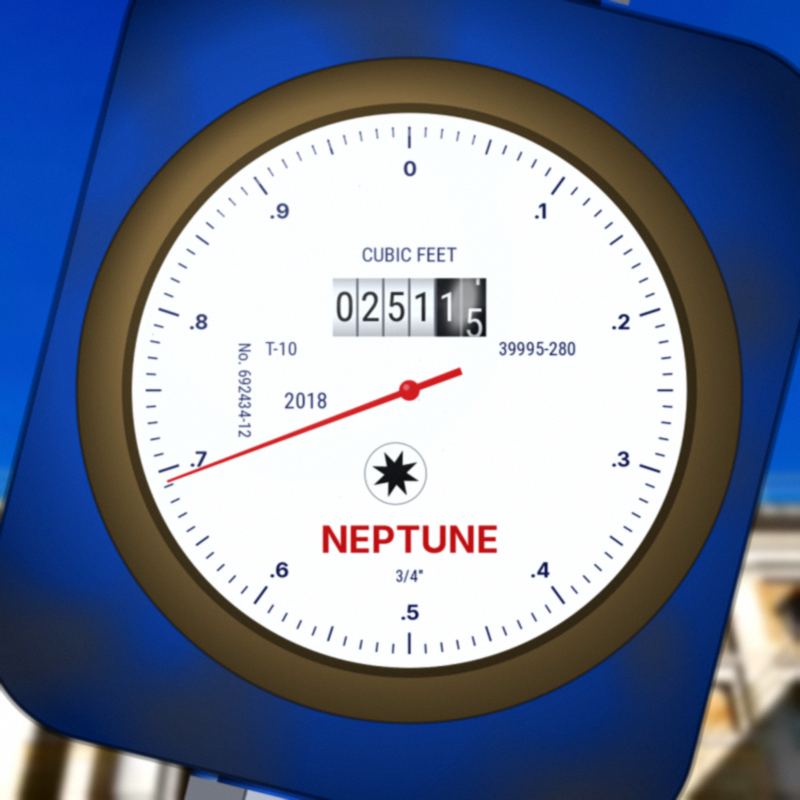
ft³ 25114.69
